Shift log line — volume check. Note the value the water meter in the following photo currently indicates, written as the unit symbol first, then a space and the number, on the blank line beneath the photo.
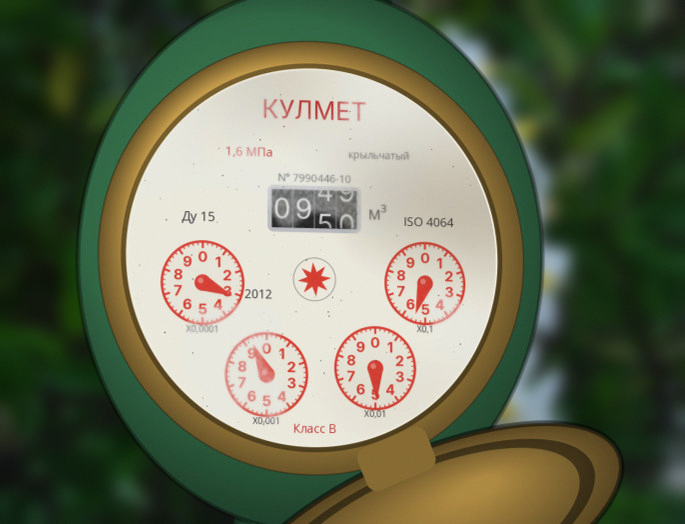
m³ 949.5493
